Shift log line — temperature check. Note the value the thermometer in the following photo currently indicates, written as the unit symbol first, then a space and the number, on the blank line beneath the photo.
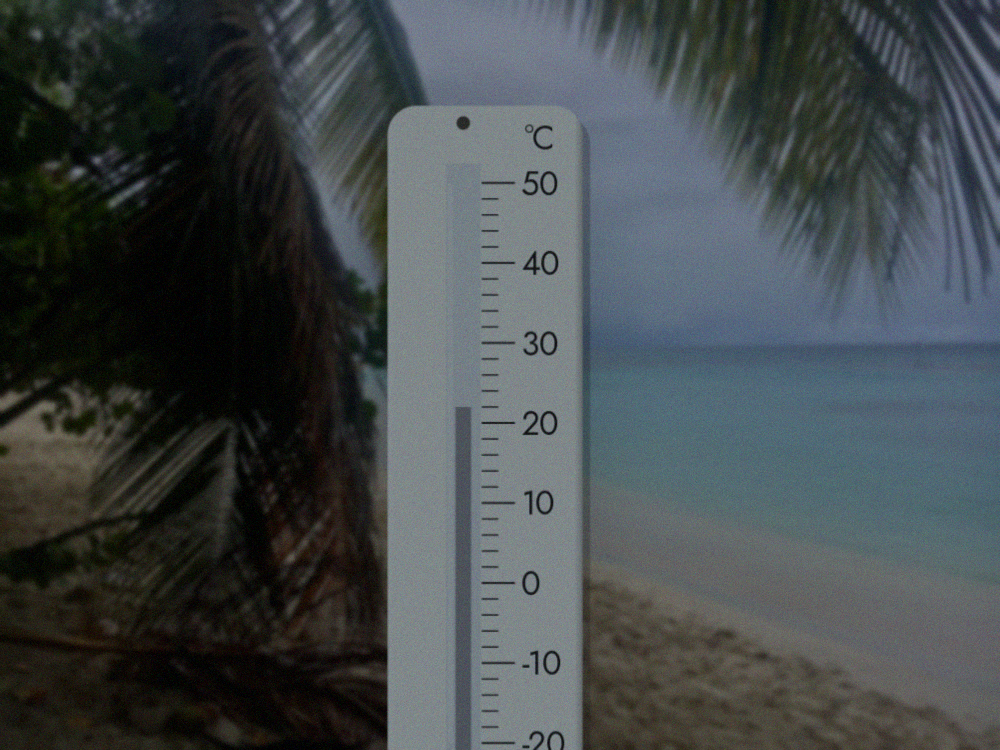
°C 22
